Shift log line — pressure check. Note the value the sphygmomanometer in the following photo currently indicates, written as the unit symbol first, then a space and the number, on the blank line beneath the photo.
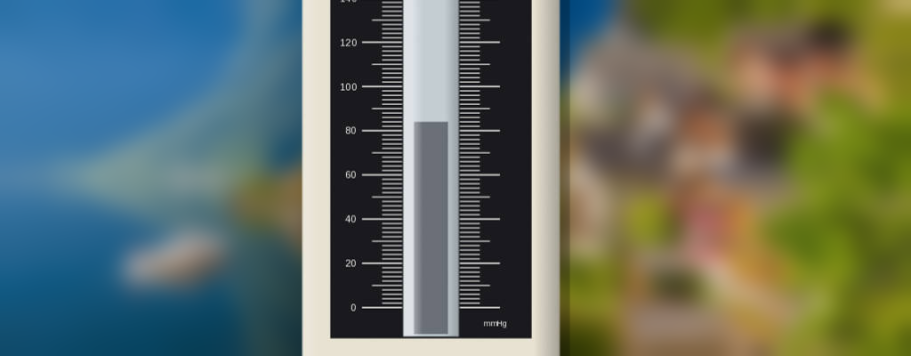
mmHg 84
